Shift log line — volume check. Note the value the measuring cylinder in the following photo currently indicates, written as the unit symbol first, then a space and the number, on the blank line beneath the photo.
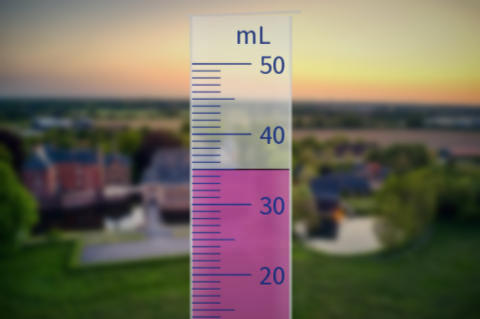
mL 35
